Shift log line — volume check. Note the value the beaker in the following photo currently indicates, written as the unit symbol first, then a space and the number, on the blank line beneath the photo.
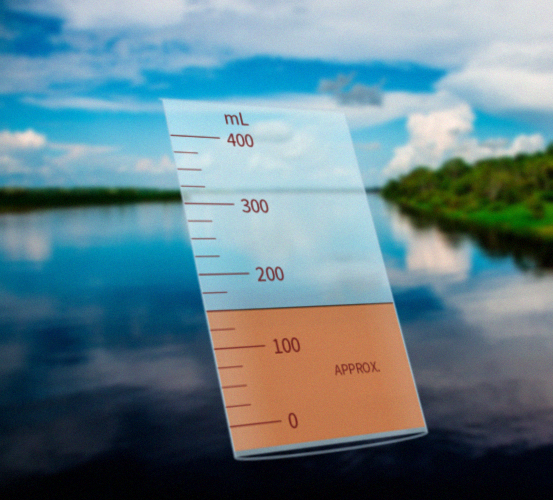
mL 150
